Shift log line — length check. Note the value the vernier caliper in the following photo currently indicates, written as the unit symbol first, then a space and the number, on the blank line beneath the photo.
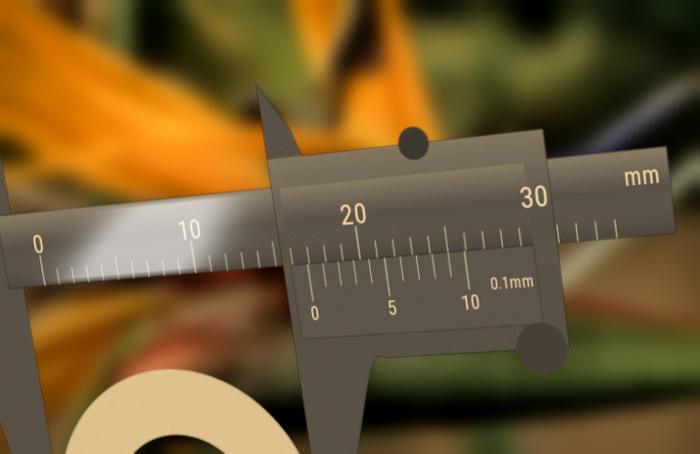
mm 16.9
